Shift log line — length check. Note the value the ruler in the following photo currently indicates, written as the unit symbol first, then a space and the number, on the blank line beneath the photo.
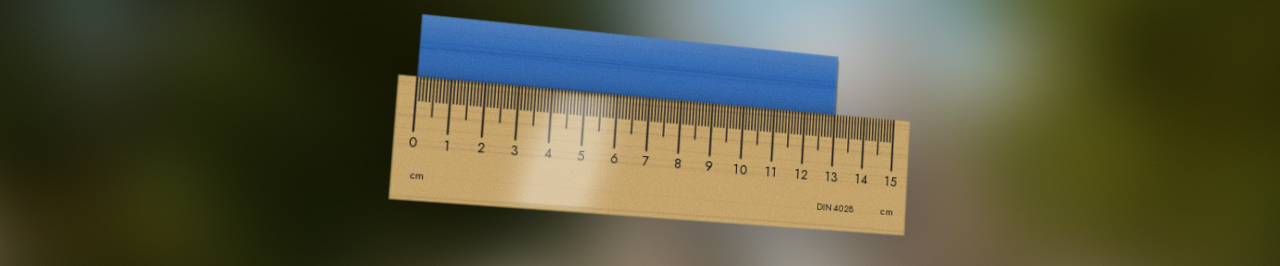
cm 13
